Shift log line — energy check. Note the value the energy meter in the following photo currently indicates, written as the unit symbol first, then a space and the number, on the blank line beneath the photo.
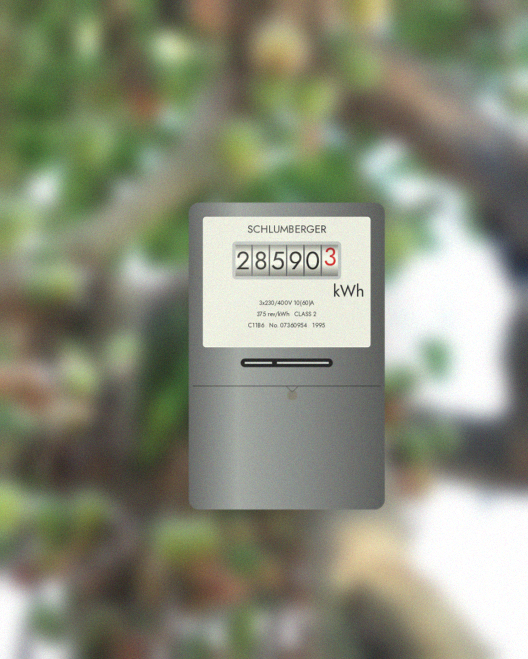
kWh 28590.3
